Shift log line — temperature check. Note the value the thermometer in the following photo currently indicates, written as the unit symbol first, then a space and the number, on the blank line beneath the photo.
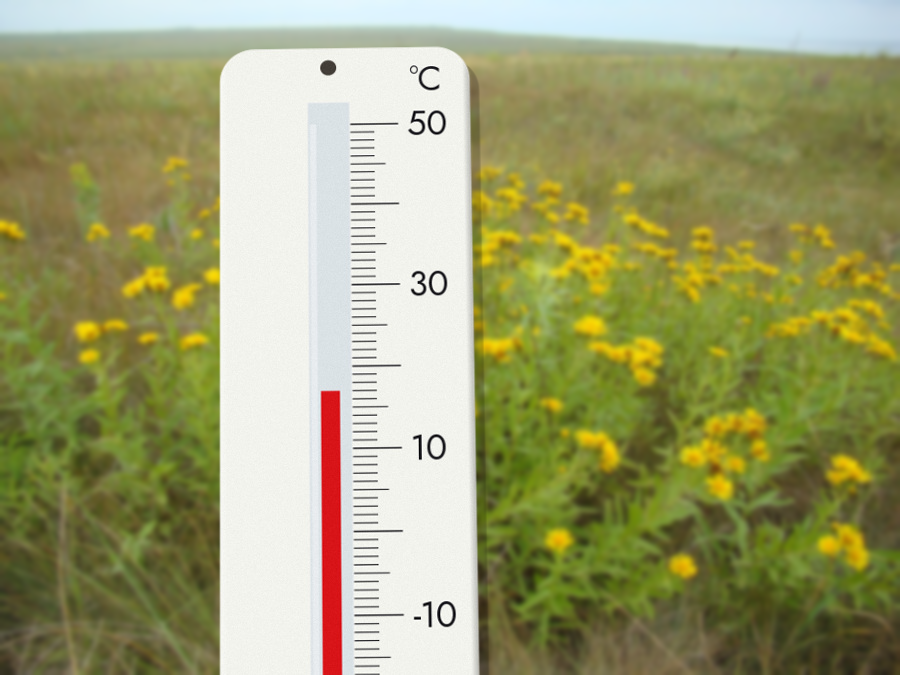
°C 17
